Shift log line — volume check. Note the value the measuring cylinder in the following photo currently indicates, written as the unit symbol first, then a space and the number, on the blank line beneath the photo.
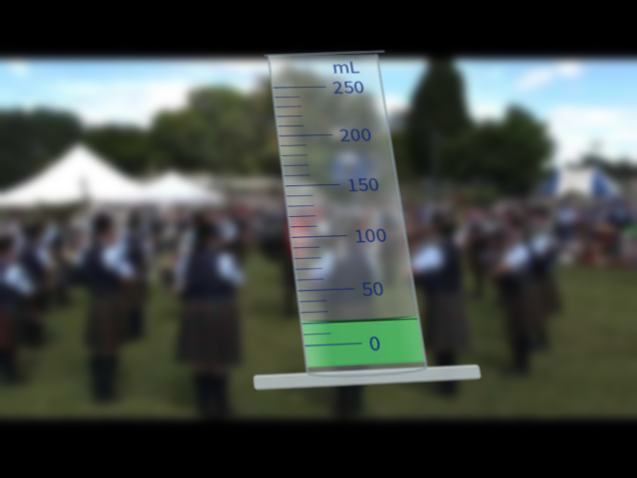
mL 20
